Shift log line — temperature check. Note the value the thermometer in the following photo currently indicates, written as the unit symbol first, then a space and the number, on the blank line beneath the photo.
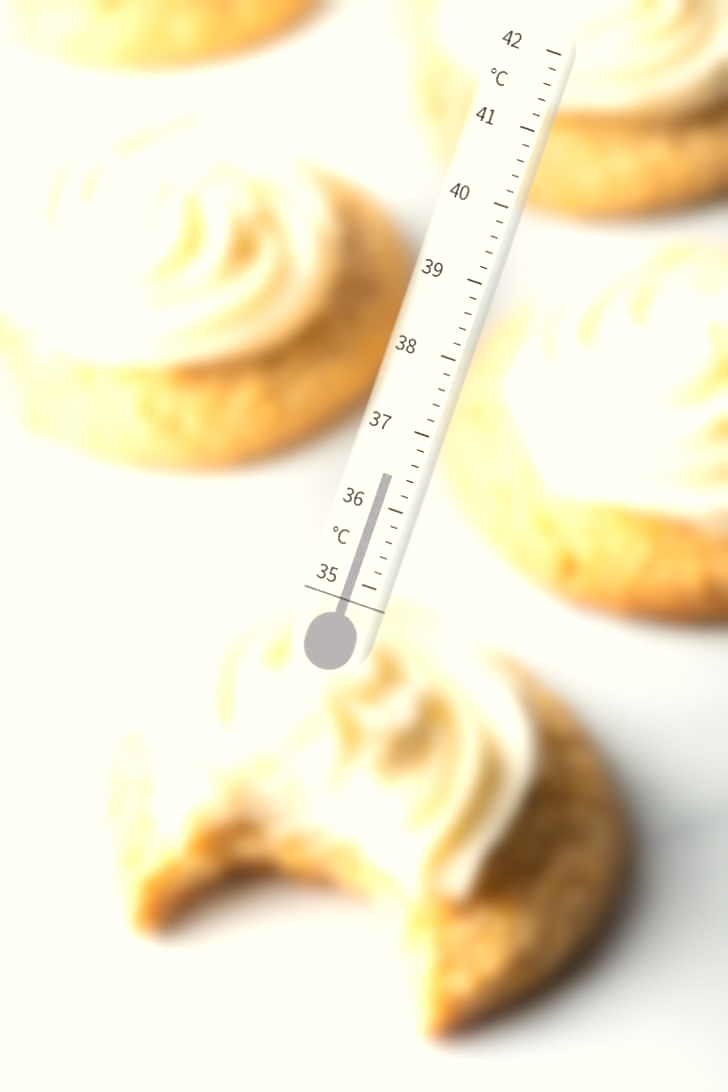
°C 36.4
